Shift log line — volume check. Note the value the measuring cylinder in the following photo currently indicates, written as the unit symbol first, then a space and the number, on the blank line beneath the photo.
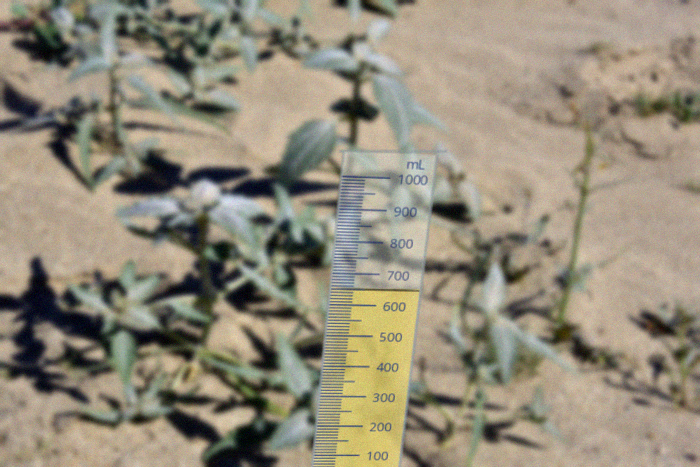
mL 650
